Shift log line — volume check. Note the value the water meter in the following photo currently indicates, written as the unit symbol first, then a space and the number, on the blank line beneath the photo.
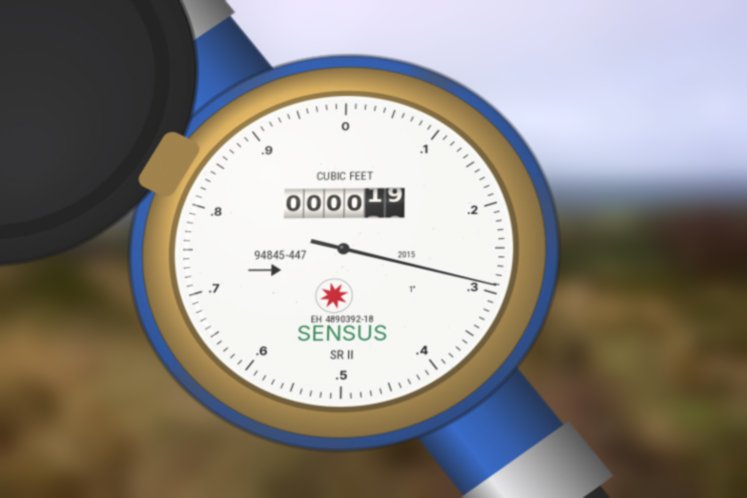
ft³ 19.29
